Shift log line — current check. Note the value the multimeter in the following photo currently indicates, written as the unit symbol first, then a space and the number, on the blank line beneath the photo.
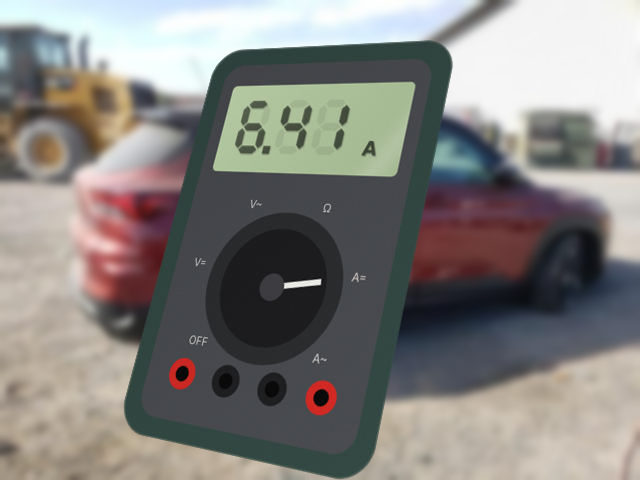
A 6.41
